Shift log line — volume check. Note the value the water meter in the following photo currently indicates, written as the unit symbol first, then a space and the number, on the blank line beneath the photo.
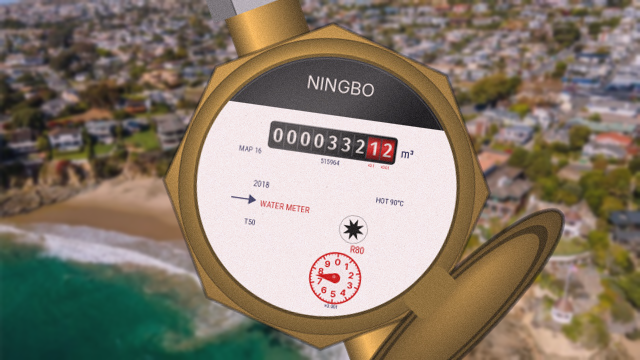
m³ 332.127
